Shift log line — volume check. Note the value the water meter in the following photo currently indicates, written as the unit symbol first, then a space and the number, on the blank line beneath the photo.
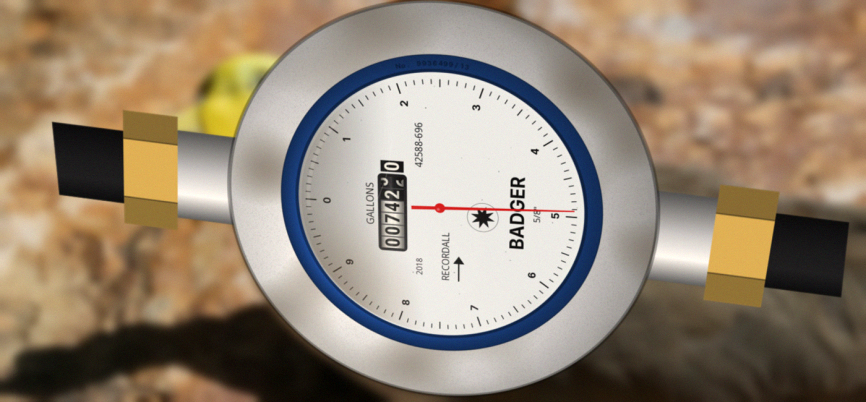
gal 74254.9
